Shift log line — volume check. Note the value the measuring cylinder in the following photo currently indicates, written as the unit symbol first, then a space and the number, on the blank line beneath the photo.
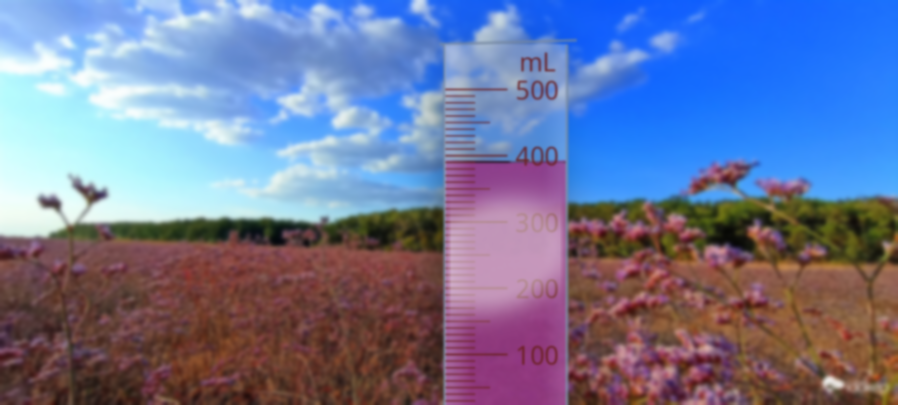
mL 390
